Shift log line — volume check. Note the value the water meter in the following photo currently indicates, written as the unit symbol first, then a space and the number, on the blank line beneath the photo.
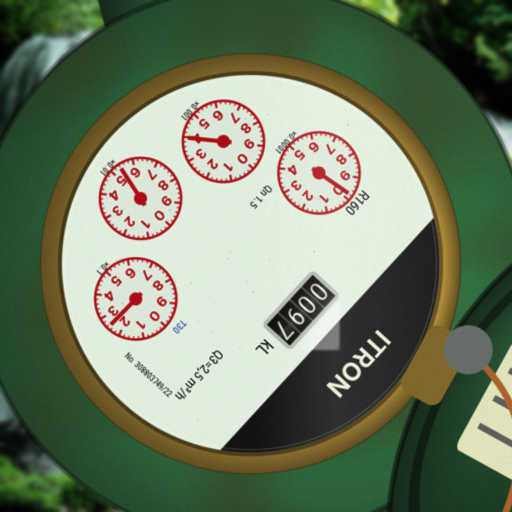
kL 97.2539
